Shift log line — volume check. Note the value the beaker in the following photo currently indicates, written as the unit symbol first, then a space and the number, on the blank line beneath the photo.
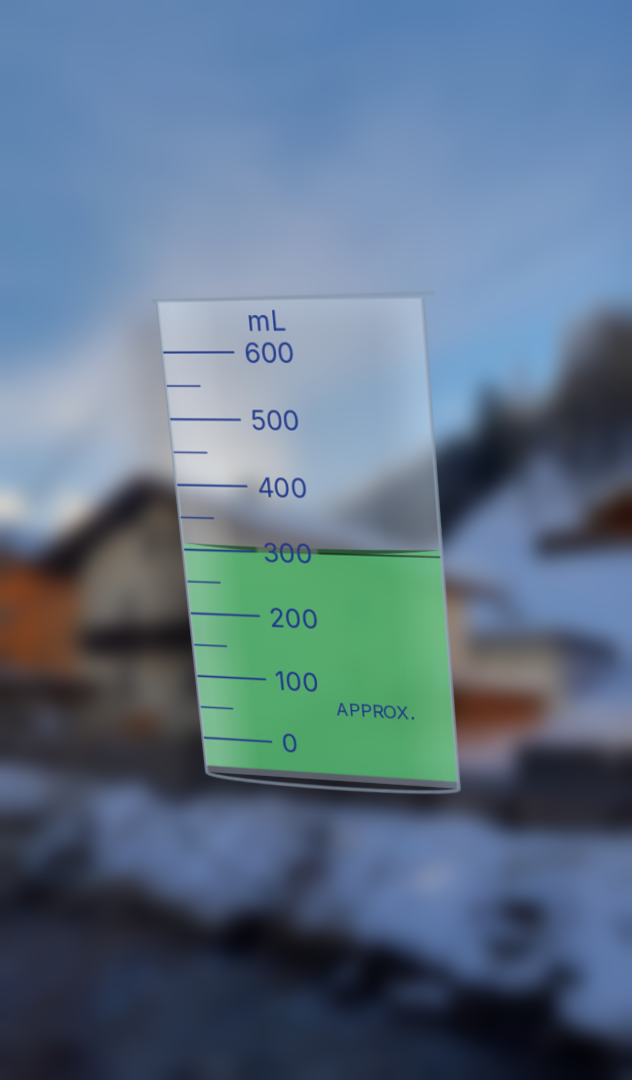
mL 300
